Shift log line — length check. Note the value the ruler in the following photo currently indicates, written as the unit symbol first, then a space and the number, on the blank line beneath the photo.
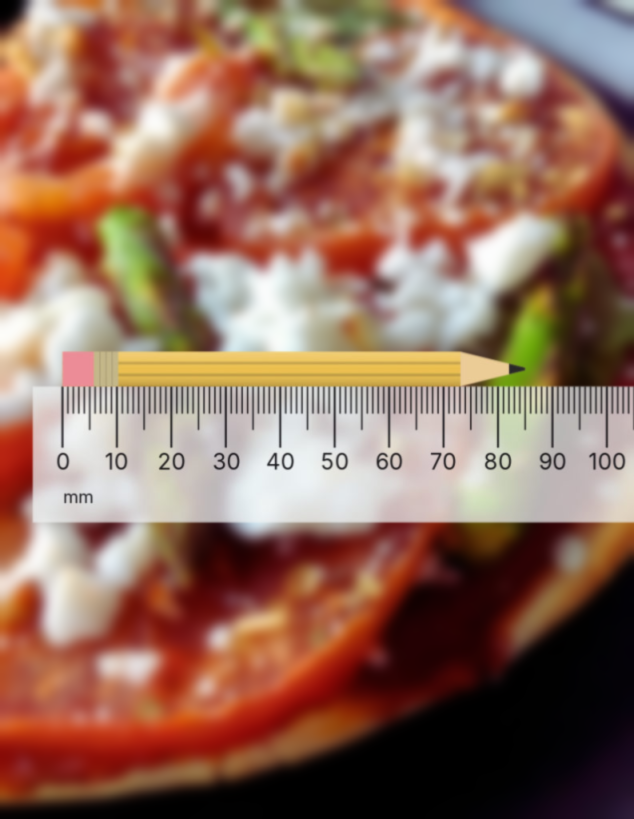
mm 85
